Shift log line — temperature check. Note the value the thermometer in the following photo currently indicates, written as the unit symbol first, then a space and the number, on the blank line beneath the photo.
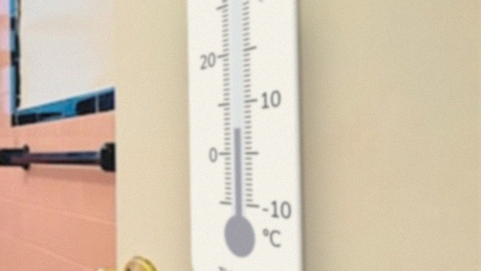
°C 5
